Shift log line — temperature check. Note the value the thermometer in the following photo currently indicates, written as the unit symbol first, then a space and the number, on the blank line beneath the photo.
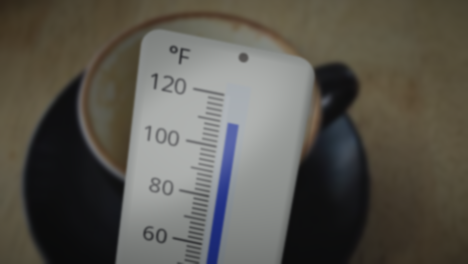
°F 110
